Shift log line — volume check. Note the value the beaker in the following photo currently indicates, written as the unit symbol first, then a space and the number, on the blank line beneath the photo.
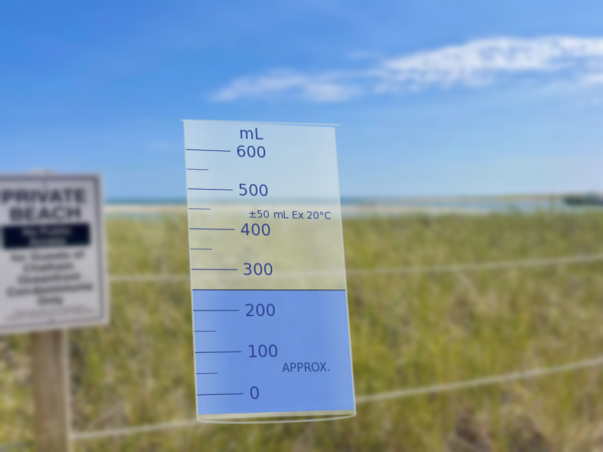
mL 250
